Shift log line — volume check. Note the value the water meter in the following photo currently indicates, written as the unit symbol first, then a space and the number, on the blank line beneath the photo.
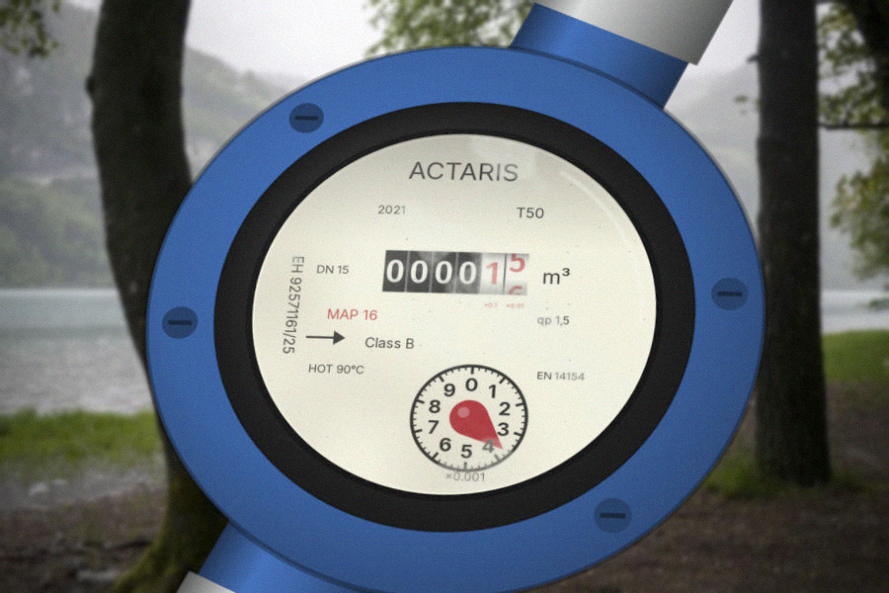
m³ 0.153
